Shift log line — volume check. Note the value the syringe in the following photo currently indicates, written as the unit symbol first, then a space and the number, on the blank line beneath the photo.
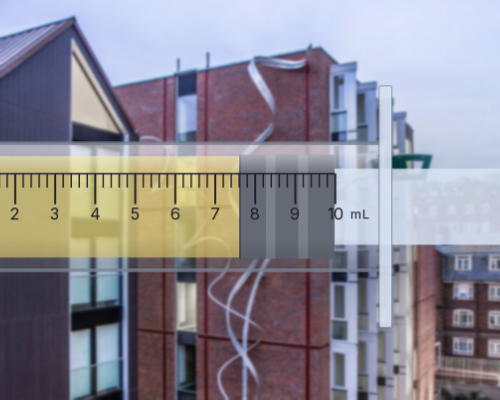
mL 7.6
